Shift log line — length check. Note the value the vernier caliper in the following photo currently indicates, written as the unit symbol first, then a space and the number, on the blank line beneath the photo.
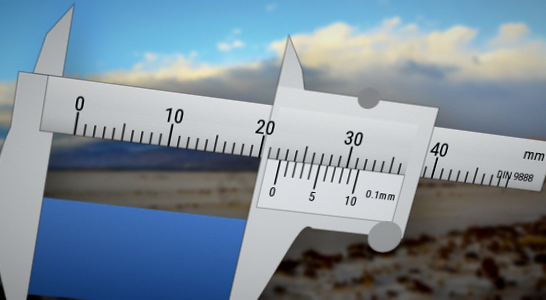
mm 22.4
